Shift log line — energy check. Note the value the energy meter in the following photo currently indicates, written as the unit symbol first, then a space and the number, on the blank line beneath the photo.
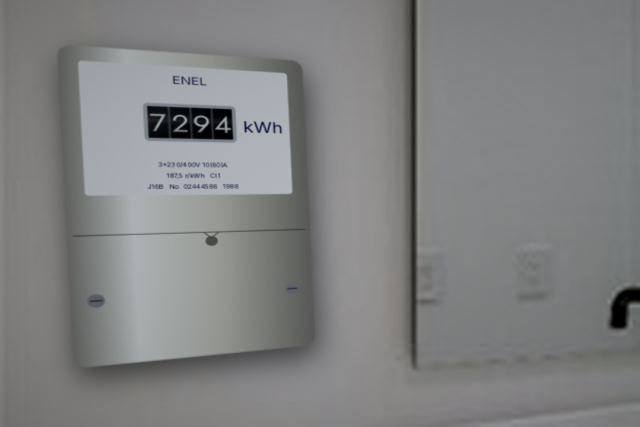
kWh 7294
